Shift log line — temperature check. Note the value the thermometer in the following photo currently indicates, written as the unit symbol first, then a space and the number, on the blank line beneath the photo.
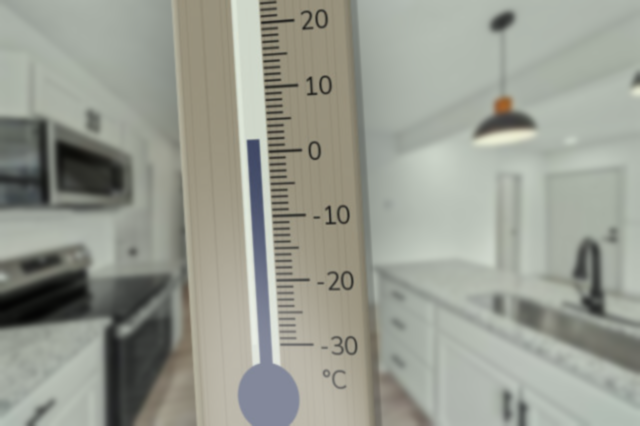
°C 2
